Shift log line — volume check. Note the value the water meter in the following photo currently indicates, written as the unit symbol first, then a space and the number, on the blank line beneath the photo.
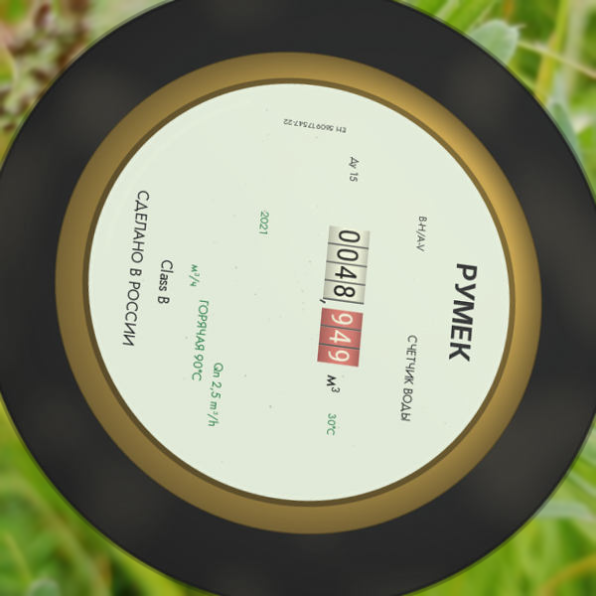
m³ 48.949
